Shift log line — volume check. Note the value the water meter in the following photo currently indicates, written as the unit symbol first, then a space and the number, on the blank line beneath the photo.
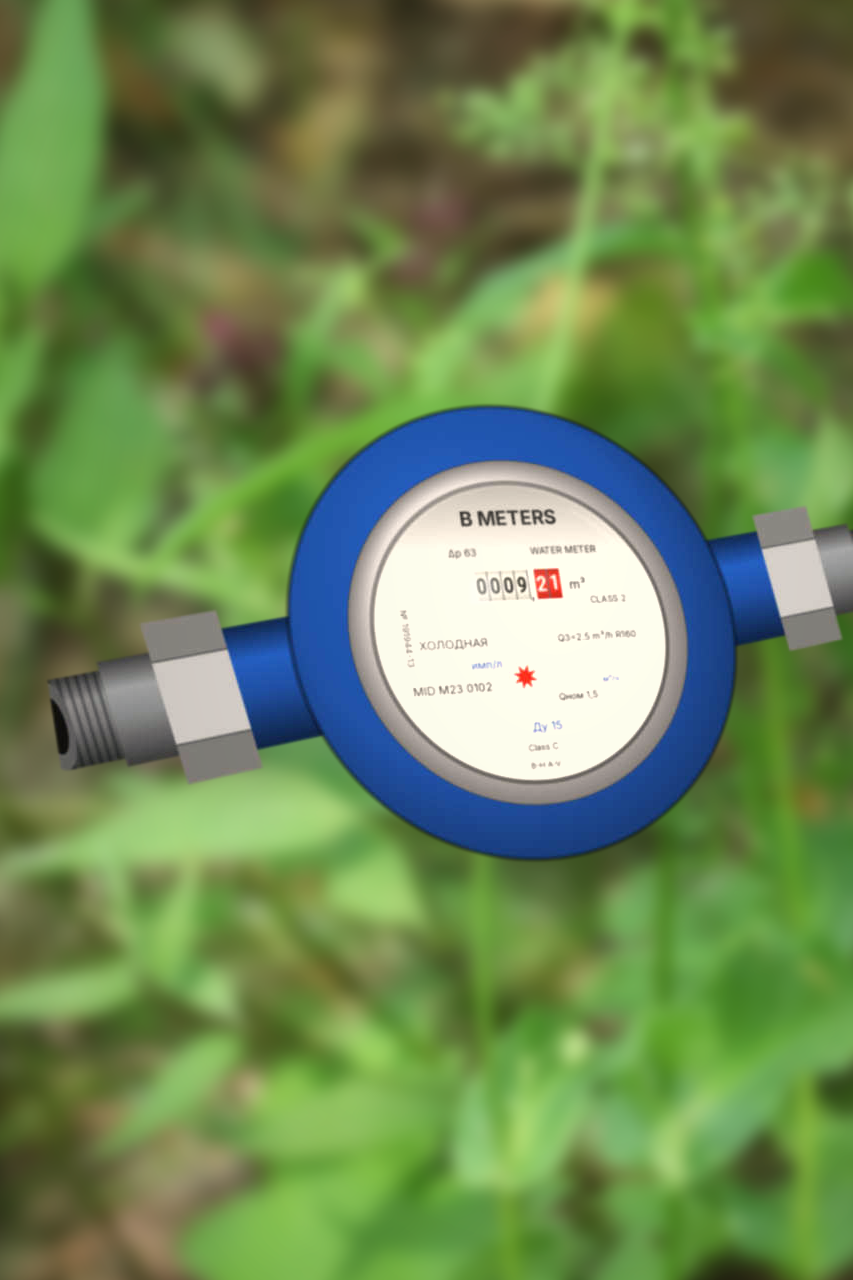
m³ 9.21
